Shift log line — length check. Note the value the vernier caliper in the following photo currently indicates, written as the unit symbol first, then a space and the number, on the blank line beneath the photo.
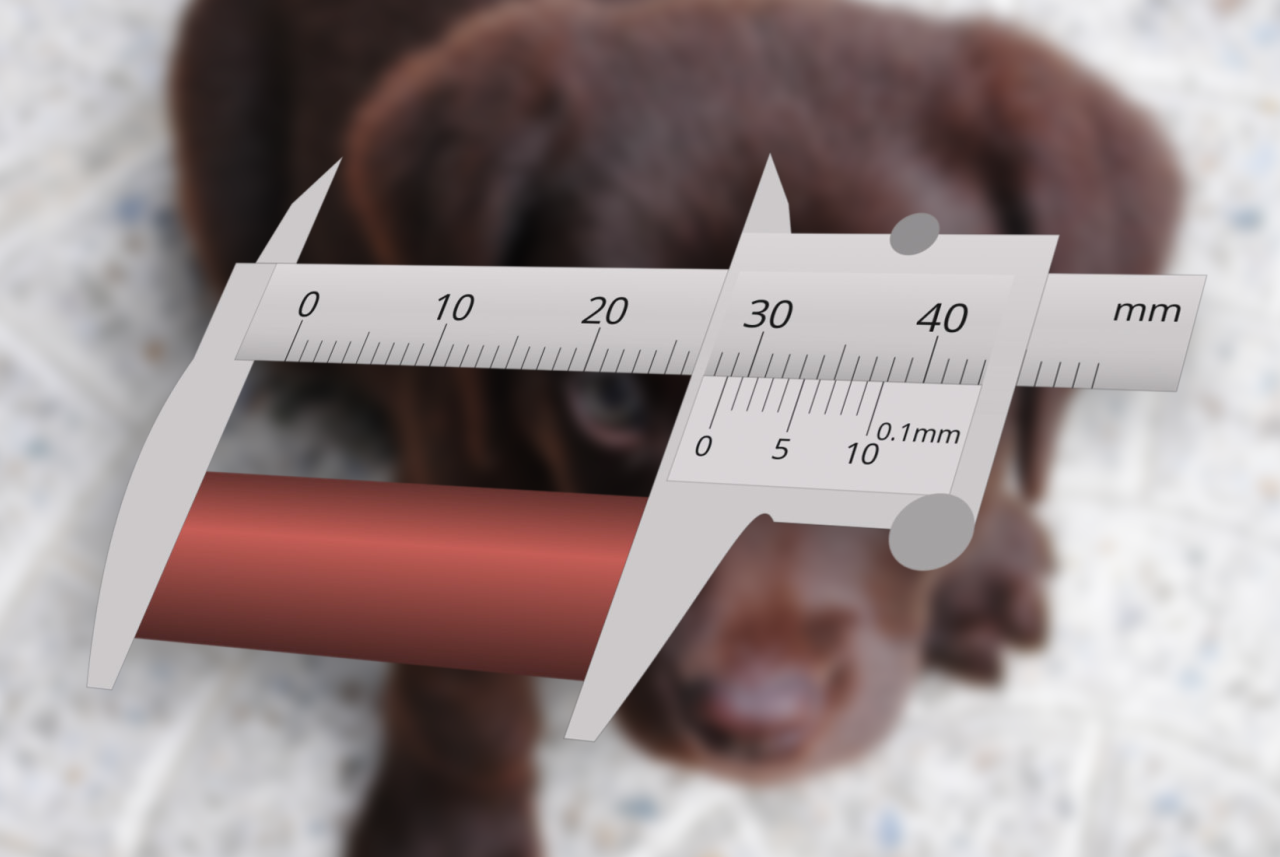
mm 28.8
